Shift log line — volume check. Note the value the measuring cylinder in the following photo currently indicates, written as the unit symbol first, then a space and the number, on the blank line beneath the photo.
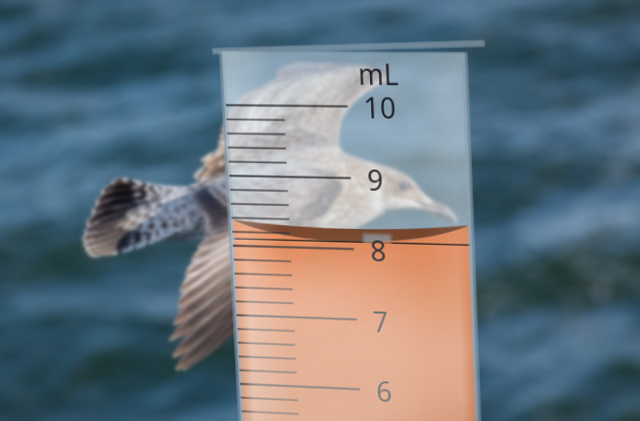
mL 8.1
